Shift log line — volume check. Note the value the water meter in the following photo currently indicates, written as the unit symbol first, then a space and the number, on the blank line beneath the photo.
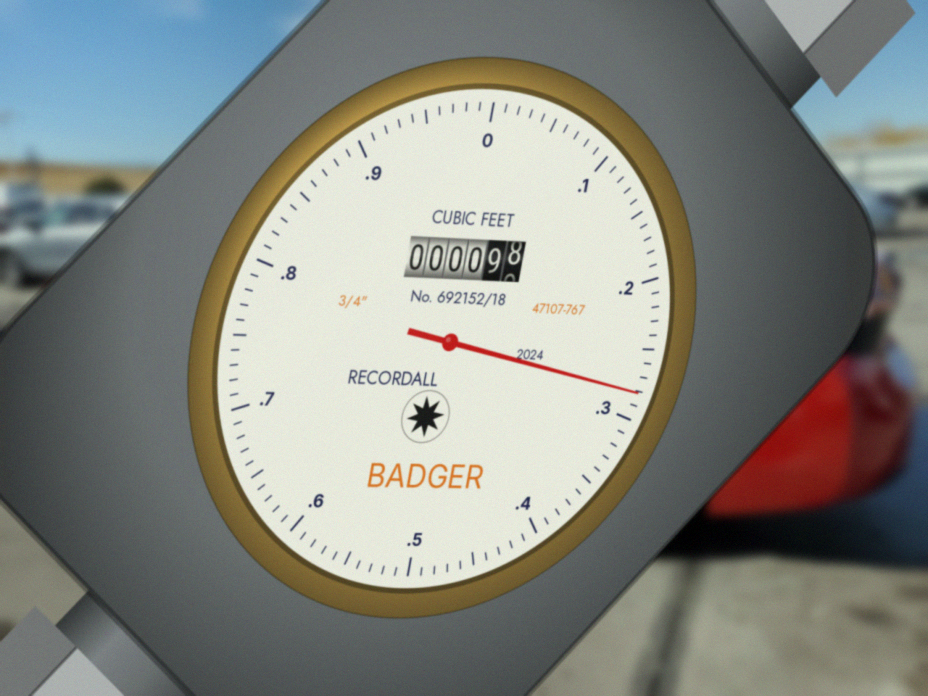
ft³ 98.28
